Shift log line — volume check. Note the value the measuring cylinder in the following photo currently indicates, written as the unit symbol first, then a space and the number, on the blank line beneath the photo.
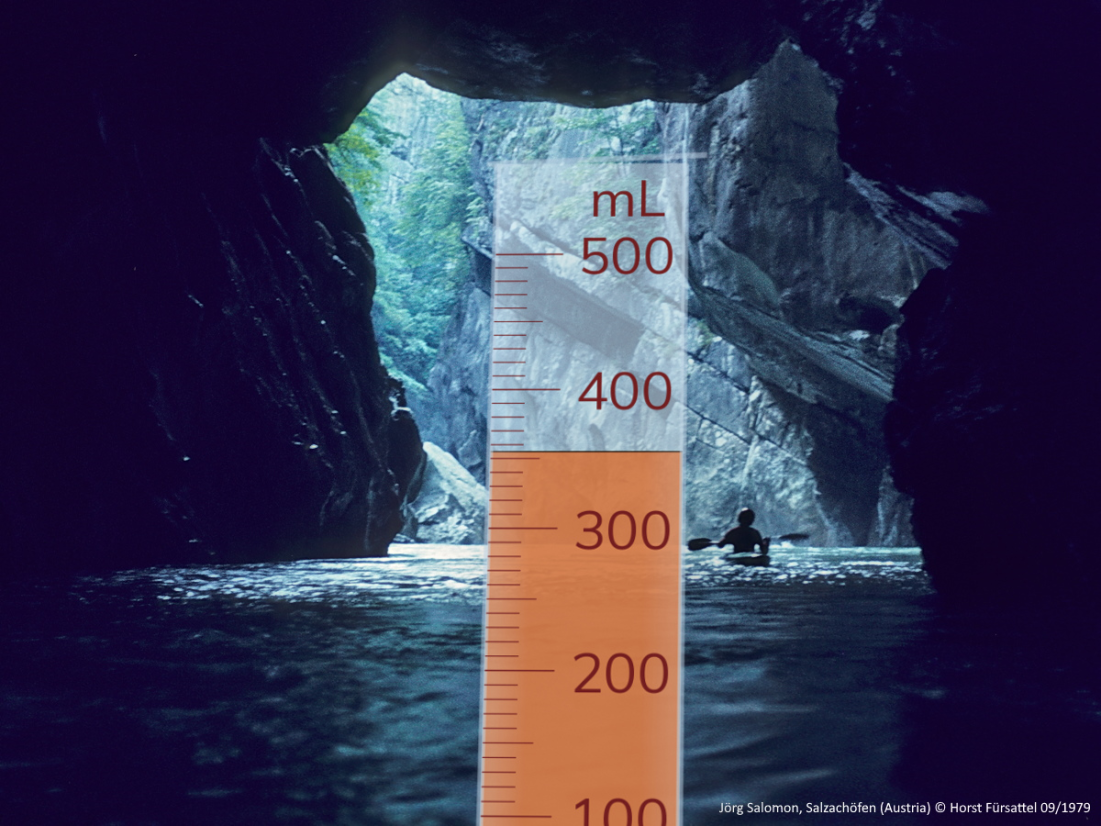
mL 355
